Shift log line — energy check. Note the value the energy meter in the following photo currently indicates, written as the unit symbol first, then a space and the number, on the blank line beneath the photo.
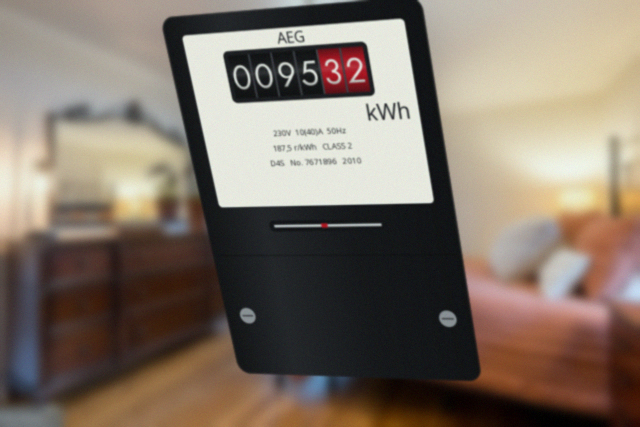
kWh 95.32
